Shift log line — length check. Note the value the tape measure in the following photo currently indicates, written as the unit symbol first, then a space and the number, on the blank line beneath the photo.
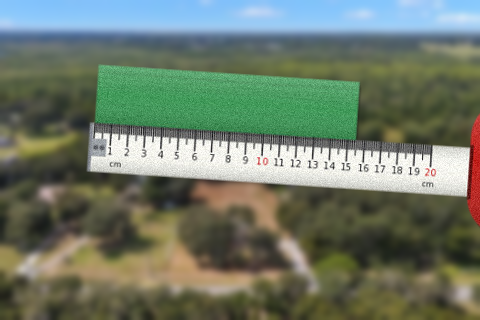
cm 15.5
